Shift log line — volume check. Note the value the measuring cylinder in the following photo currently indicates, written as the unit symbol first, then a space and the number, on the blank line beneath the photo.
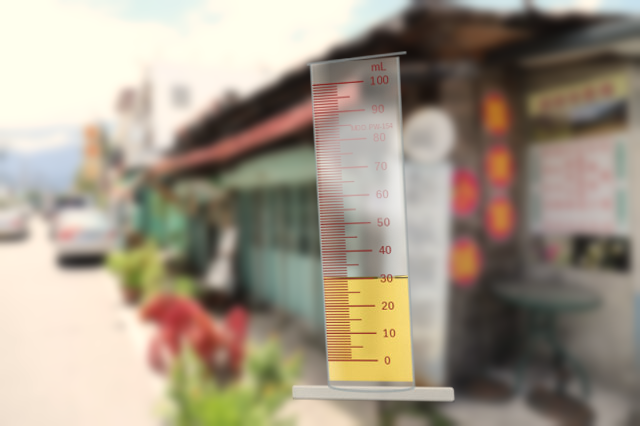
mL 30
